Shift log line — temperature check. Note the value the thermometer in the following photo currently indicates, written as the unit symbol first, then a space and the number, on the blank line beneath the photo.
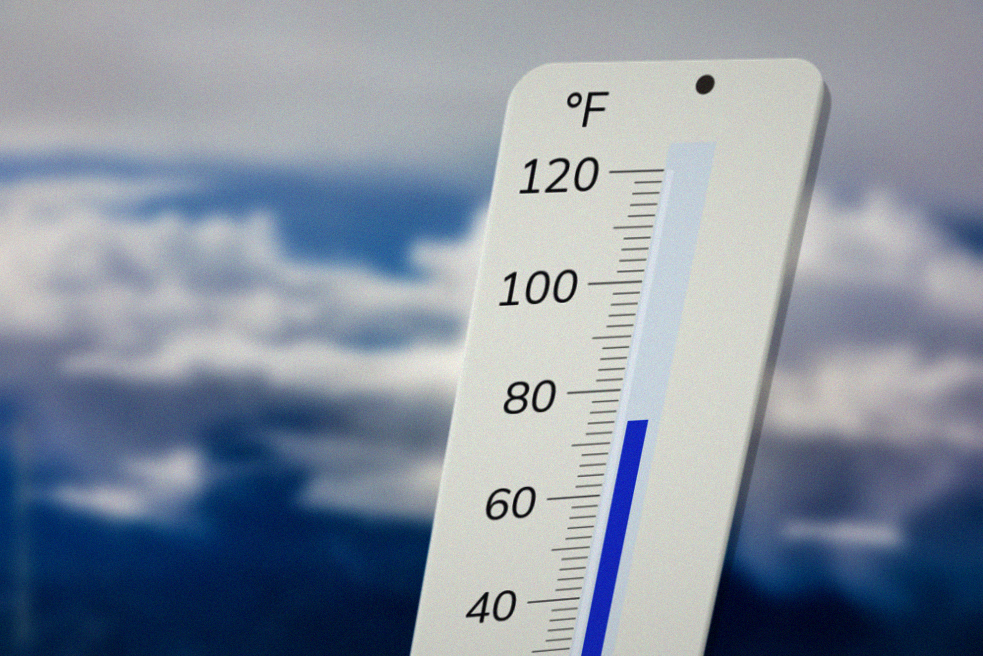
°F 74
